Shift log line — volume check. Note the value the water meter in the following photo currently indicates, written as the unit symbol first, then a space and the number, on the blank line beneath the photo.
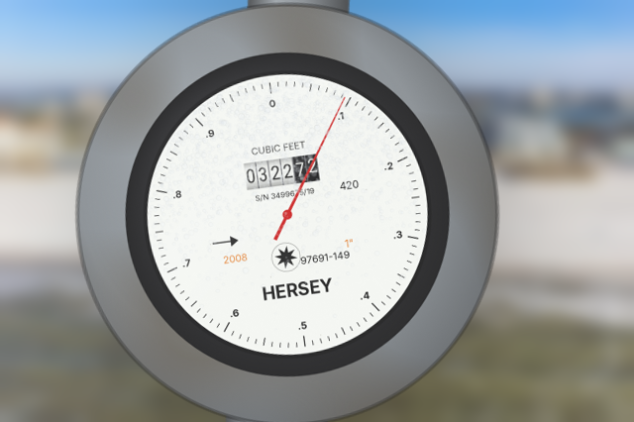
ft³ 32272.09
